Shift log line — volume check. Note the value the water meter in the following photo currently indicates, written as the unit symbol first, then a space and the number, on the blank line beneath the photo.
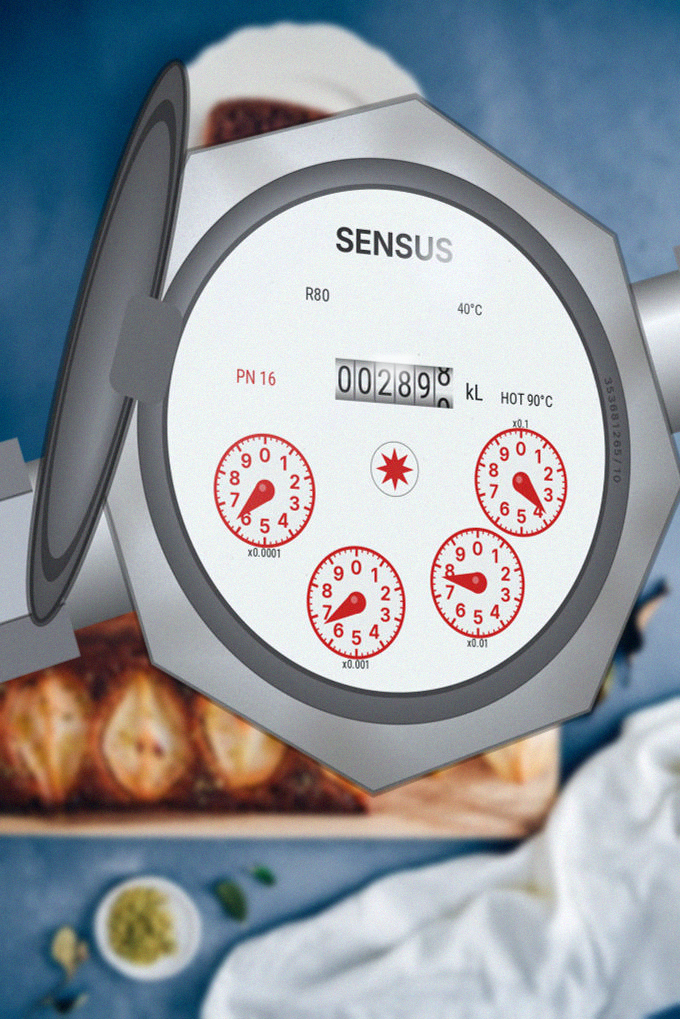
kL 2898.3766
